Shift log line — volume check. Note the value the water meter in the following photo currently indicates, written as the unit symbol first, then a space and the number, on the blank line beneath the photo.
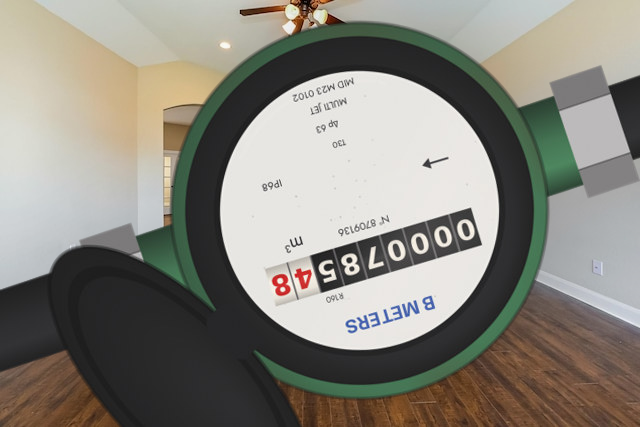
m³ 785.48
